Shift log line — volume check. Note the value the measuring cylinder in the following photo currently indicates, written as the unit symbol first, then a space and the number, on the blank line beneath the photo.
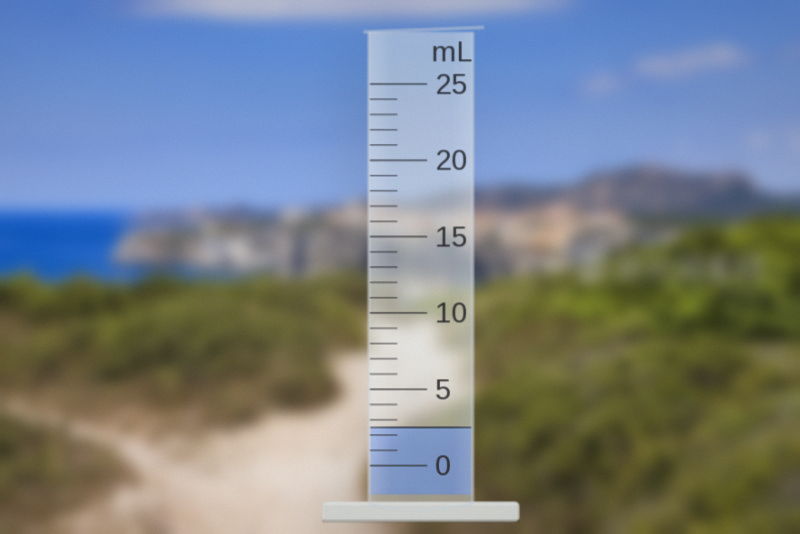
mL 2.5
